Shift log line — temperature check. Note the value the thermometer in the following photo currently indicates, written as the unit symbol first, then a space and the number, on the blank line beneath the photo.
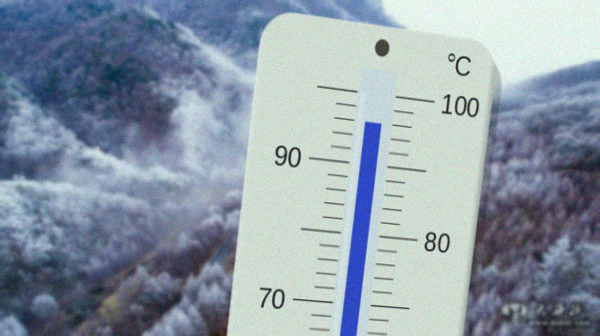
°C 96
